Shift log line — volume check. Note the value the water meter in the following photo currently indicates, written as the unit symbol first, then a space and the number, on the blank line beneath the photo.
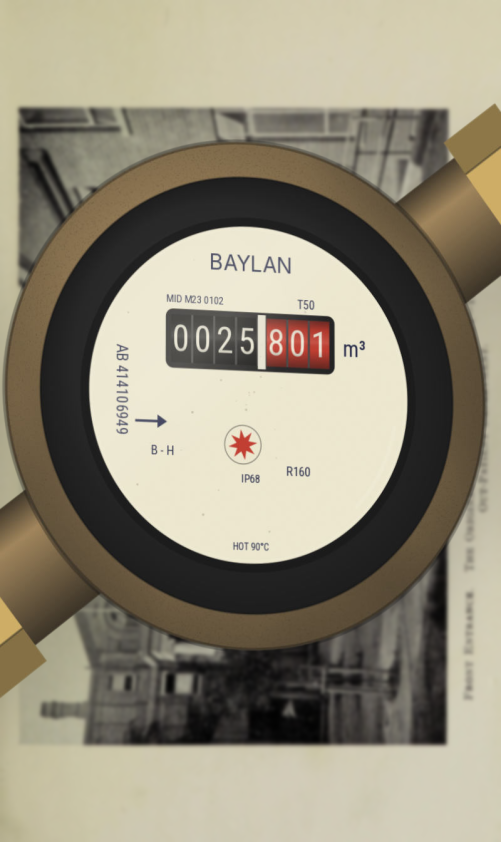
m³ 25.801
